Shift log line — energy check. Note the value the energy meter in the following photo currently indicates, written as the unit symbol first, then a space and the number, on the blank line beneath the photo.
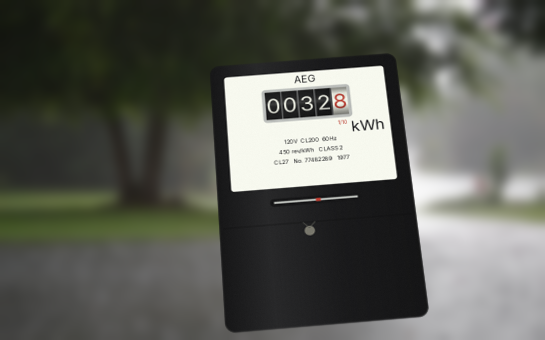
kWh 32.8
